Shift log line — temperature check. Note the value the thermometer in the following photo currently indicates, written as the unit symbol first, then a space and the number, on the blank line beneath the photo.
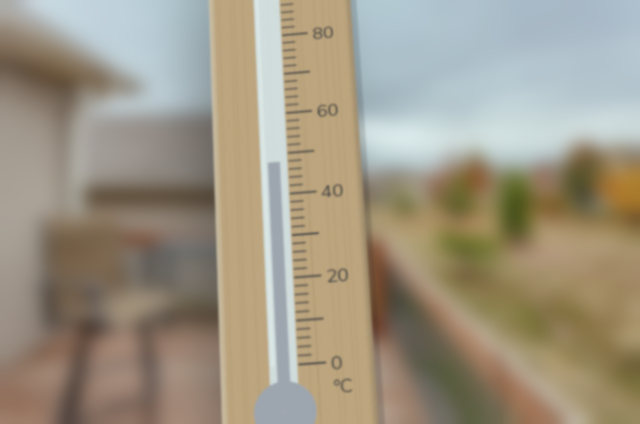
°C 48
